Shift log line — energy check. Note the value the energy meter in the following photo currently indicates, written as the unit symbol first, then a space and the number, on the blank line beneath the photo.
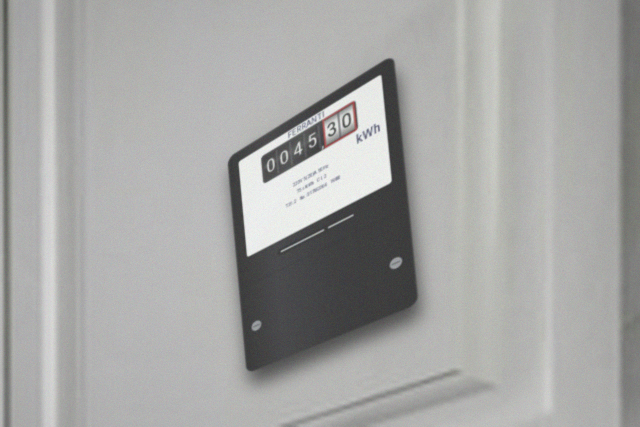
kWh 45.30
